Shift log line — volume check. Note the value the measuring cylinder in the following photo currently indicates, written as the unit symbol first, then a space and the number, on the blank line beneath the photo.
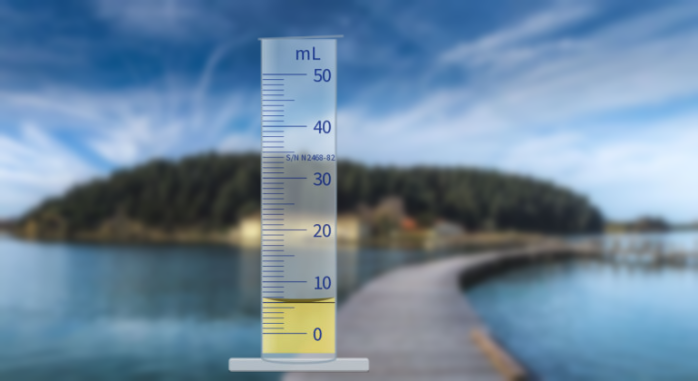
mL 6
